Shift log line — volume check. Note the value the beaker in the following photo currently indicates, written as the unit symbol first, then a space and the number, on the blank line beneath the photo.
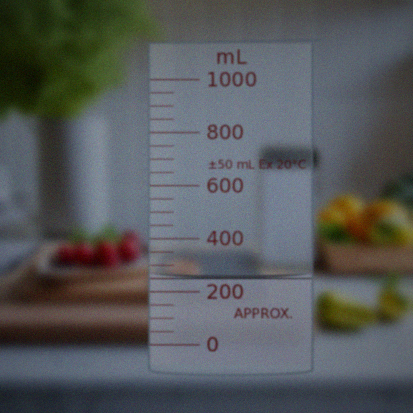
mL 250
